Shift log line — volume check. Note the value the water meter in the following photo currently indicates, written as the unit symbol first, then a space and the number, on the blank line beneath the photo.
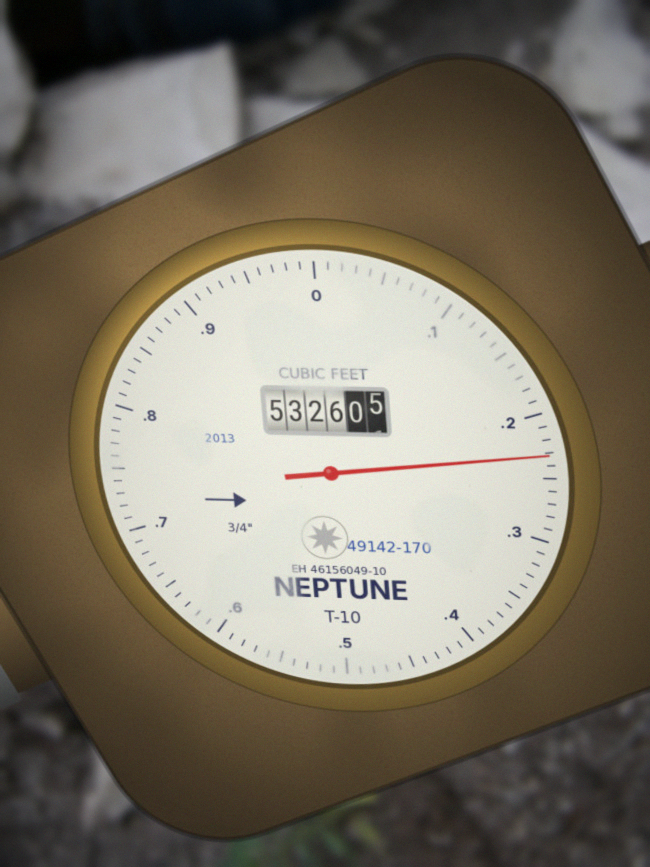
ft³ 532605.23
